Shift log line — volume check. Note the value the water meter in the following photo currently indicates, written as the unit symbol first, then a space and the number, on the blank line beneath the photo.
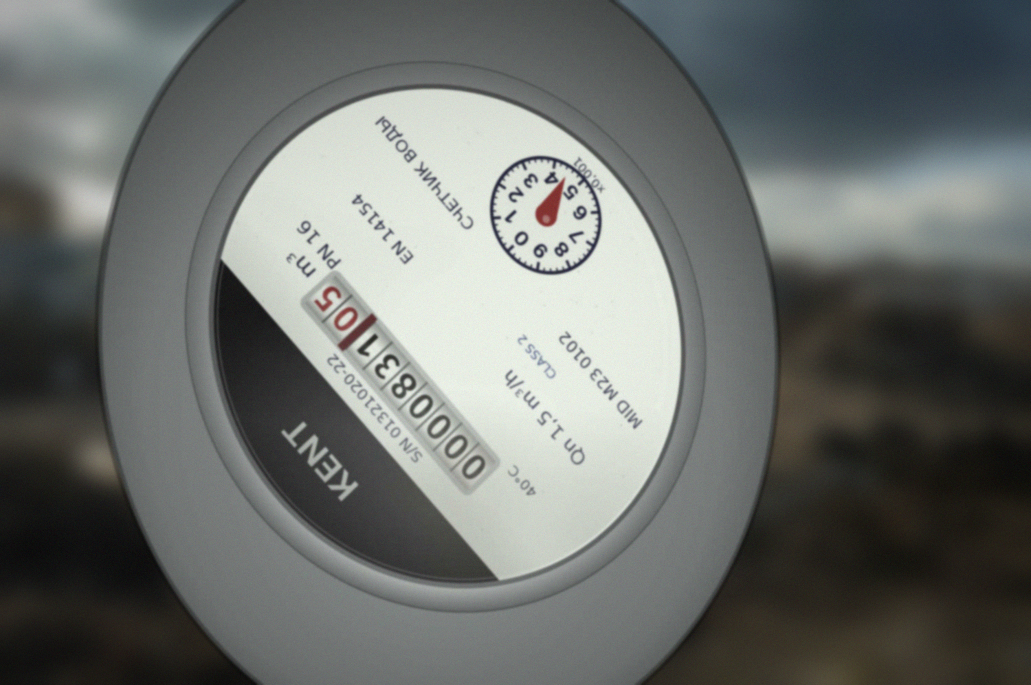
m³ 831.054
